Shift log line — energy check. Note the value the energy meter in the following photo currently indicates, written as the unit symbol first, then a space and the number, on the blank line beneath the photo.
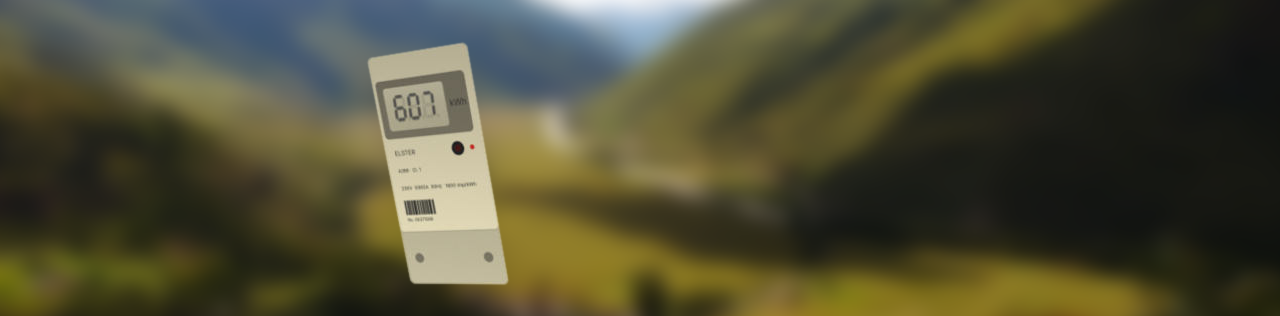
kWh 607
